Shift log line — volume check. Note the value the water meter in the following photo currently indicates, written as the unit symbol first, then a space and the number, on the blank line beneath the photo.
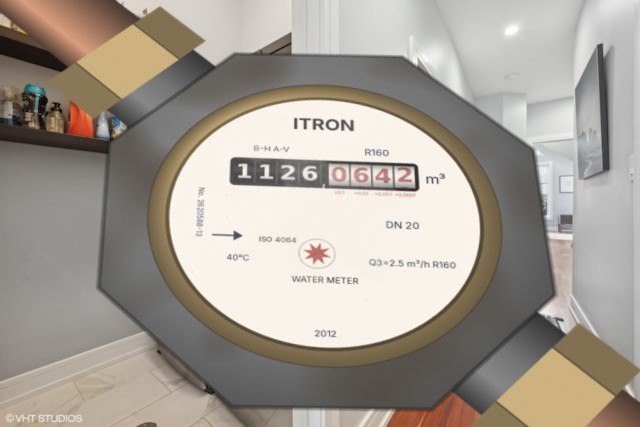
m³ 1126.0642
